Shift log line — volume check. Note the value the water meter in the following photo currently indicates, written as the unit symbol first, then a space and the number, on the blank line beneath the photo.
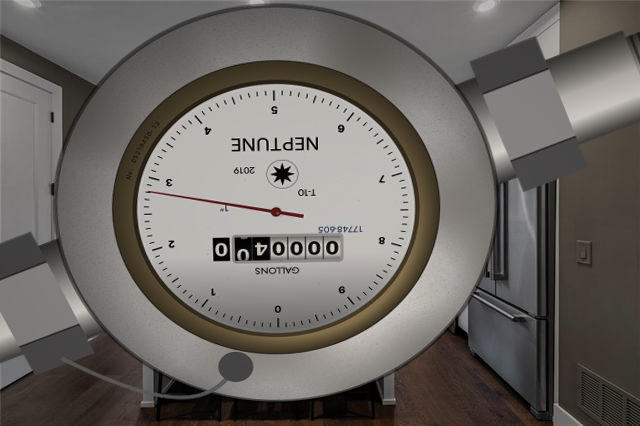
gal 402.8
